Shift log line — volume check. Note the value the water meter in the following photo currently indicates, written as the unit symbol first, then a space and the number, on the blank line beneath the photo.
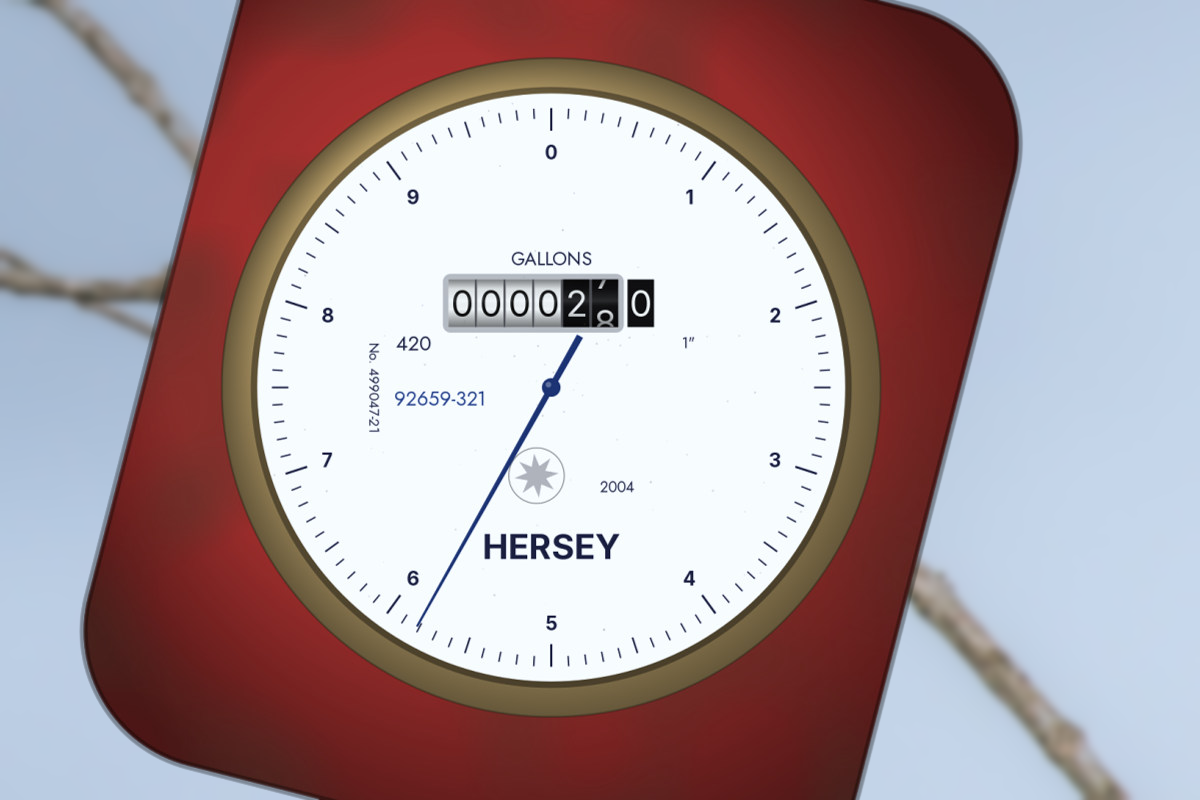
gal 275.8
